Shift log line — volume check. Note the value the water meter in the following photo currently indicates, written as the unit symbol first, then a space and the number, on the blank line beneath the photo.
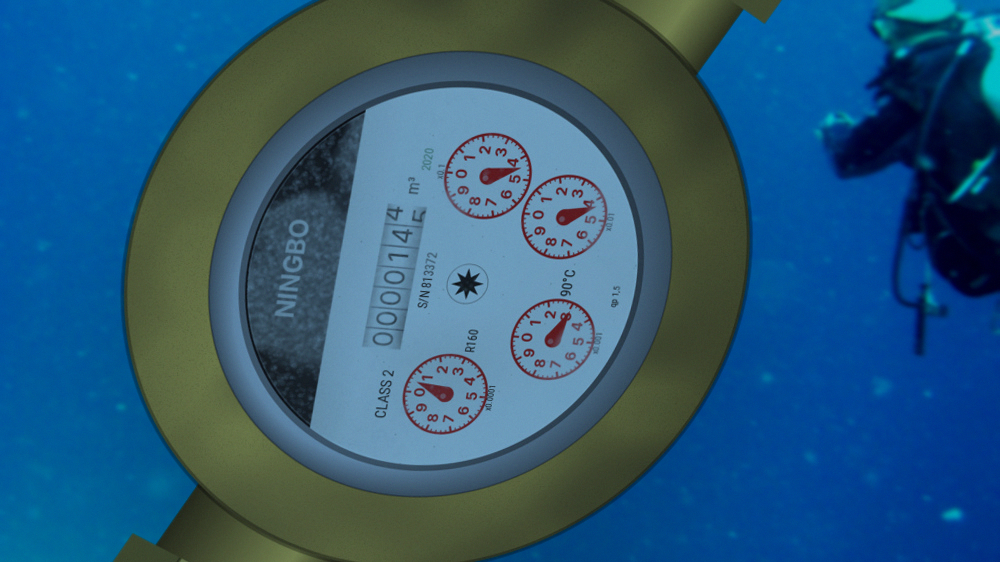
m³ 144.4430
